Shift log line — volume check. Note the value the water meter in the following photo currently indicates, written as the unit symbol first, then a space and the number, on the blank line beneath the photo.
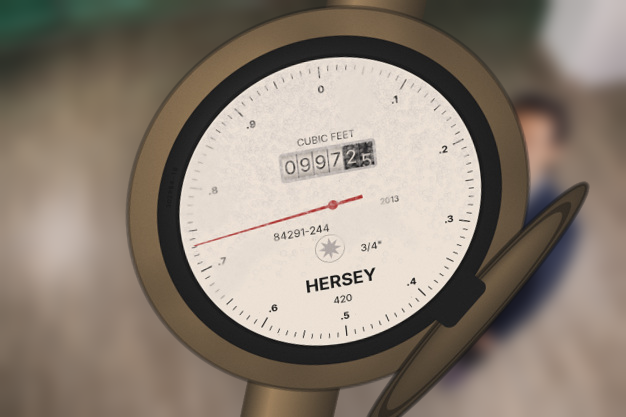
ft³ 99724.73
